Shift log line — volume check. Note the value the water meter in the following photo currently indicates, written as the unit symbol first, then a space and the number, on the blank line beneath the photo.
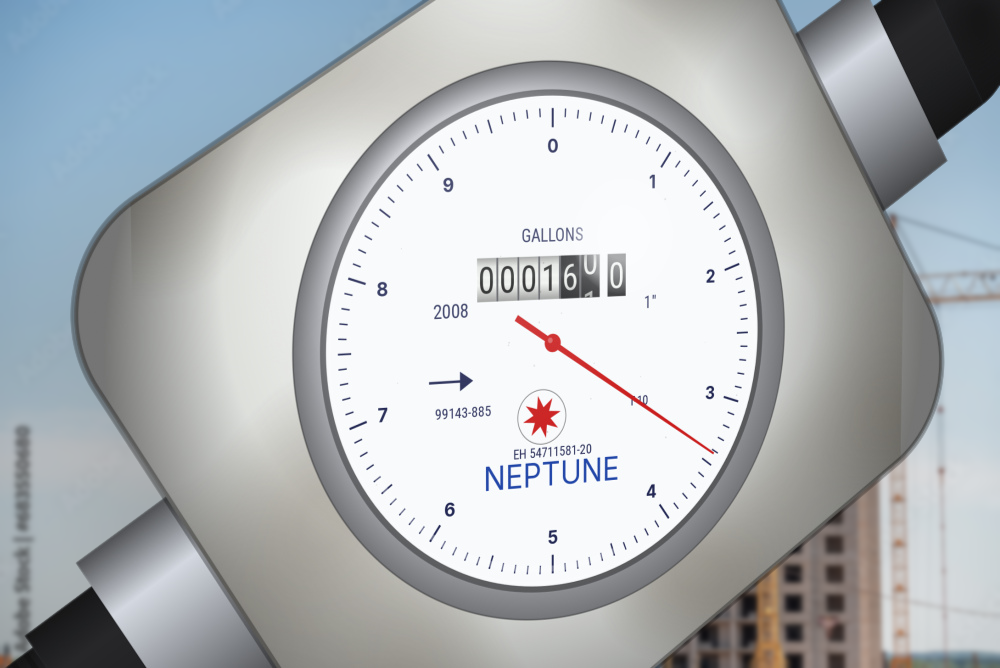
gal 1603.4
